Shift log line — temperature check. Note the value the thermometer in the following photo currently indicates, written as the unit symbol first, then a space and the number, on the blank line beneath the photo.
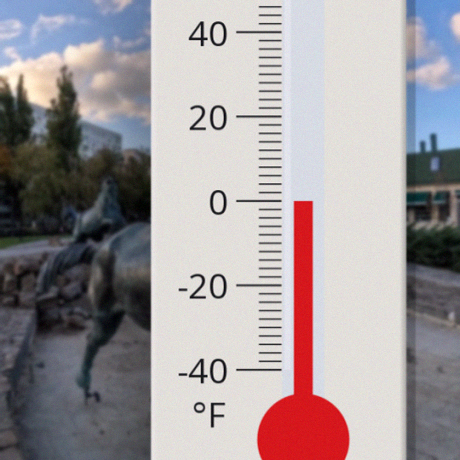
°F 0
